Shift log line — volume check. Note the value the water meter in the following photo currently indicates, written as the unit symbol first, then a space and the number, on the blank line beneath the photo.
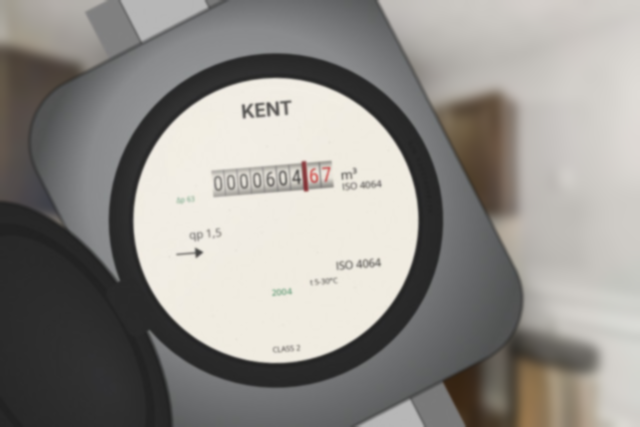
m³ 604.67
